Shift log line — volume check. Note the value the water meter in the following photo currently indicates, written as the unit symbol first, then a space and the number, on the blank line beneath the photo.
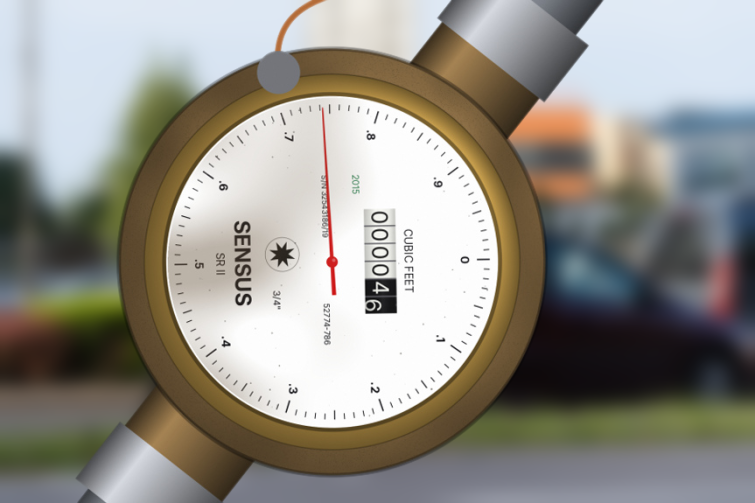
ft³ 45.74
